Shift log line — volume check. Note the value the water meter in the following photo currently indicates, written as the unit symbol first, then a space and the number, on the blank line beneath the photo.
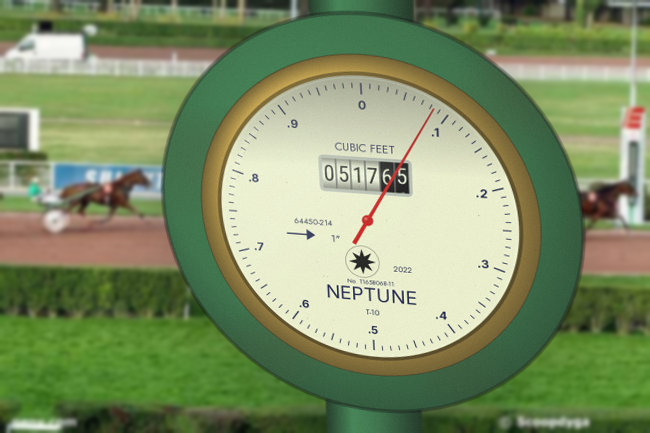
ft³ 51765.08
